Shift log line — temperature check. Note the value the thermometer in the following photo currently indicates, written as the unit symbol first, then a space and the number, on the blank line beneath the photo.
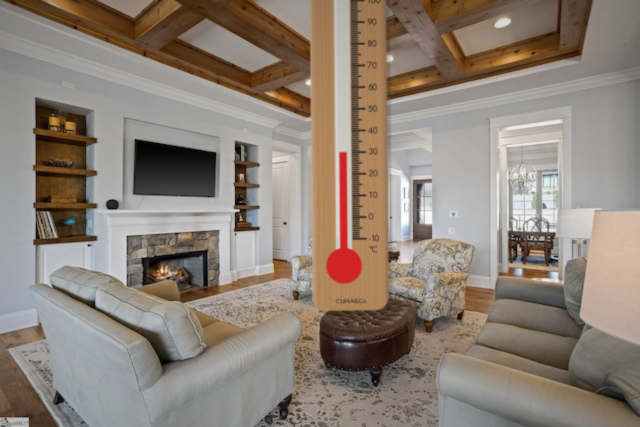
°C 30
